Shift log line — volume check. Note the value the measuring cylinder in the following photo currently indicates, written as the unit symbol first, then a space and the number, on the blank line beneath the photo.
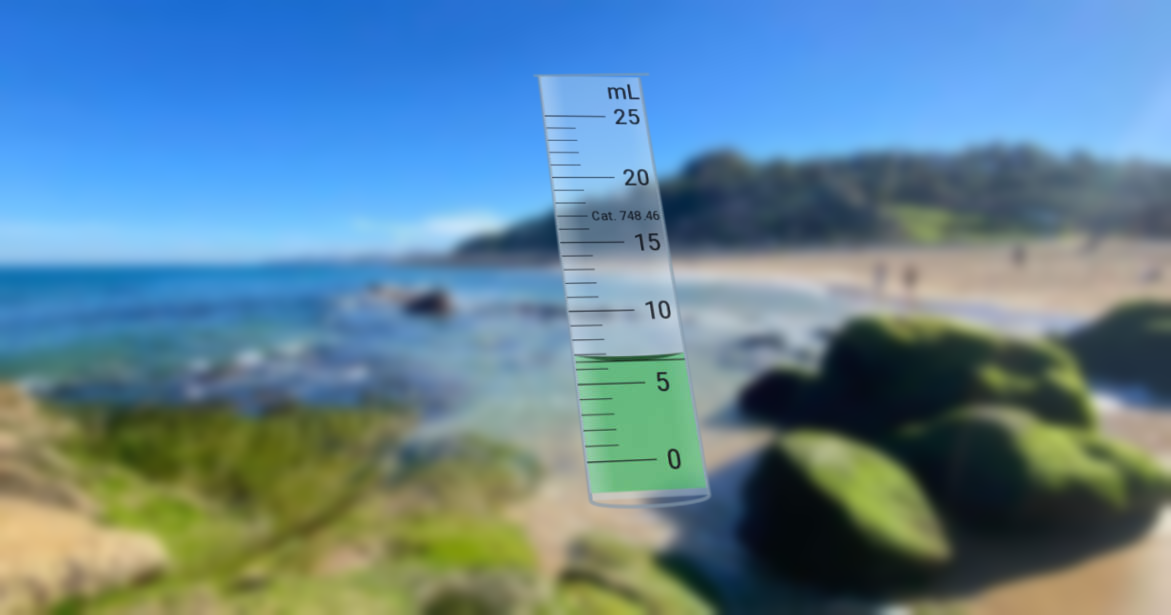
mL 6.5
